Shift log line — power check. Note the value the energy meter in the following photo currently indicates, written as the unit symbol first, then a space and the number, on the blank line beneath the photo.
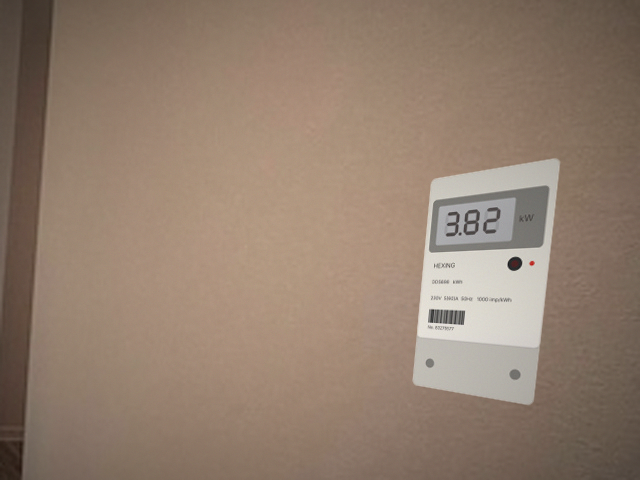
kW 3.82
